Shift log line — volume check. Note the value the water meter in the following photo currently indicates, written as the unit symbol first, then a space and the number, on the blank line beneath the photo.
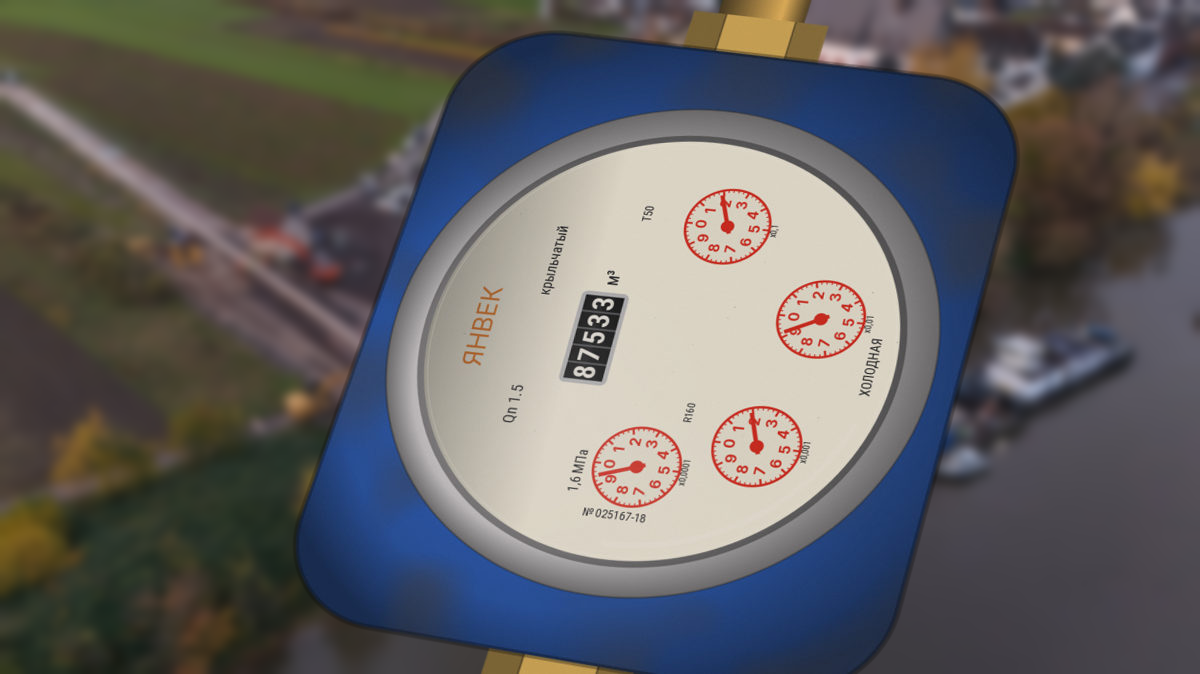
m³ 87533.1919
